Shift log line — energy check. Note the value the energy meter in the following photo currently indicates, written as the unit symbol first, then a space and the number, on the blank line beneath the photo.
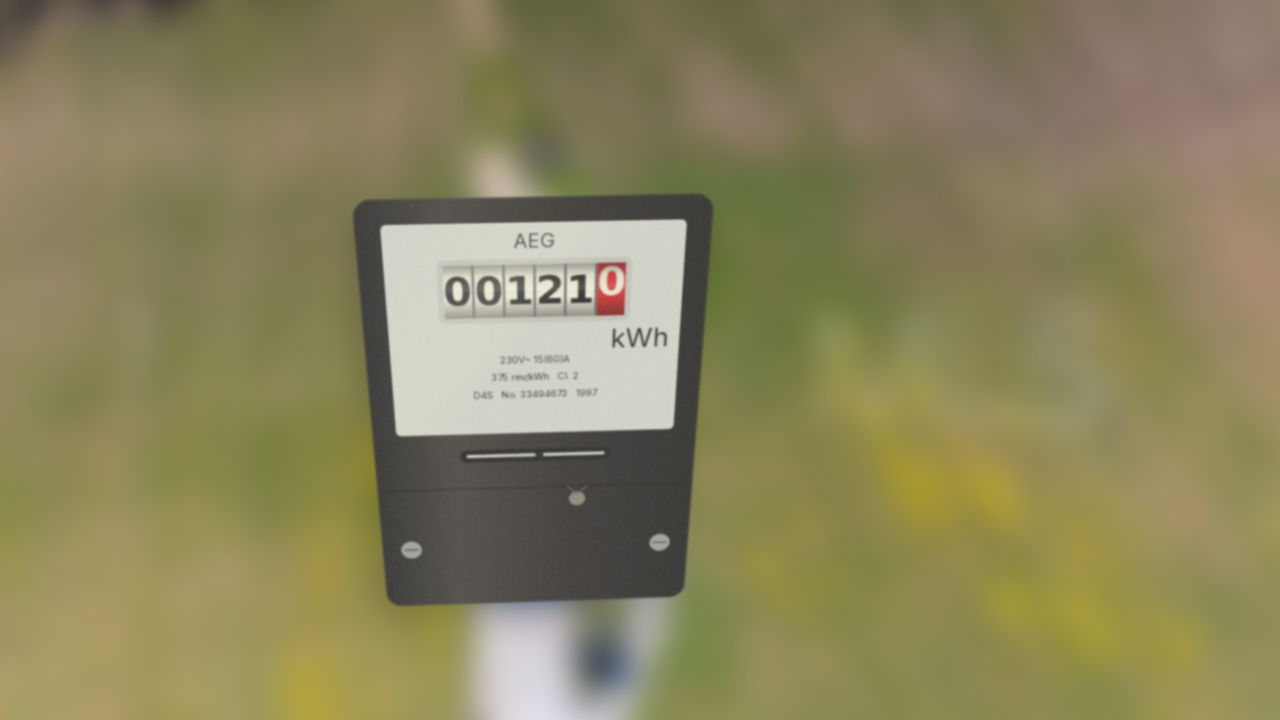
kWh 121.0
